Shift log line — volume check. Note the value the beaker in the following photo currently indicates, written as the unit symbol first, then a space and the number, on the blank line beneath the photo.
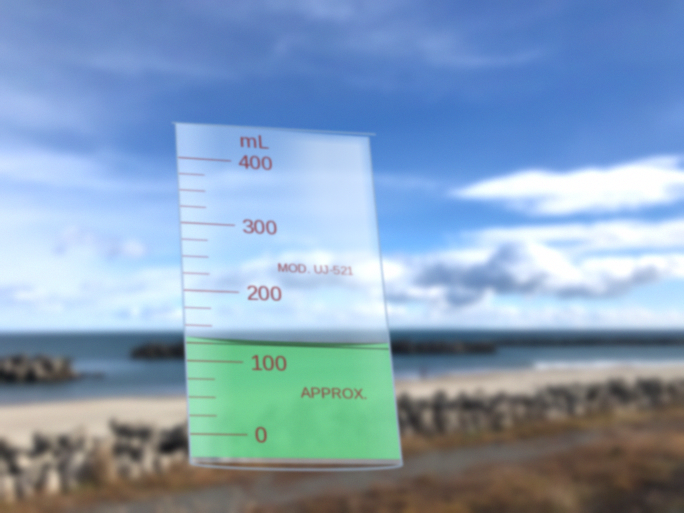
mL 125
